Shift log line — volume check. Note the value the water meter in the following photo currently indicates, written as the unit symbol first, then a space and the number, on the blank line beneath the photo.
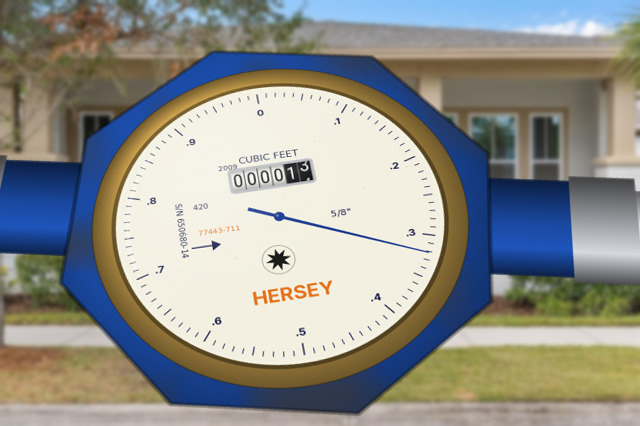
ft³ 13.32
